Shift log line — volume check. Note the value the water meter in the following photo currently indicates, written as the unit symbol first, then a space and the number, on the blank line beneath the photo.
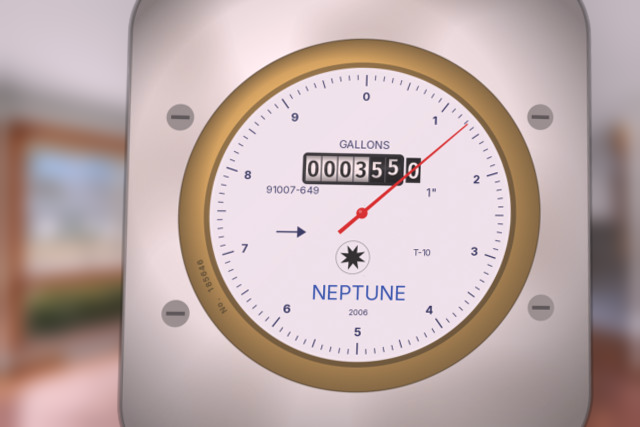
gal 3551.3
